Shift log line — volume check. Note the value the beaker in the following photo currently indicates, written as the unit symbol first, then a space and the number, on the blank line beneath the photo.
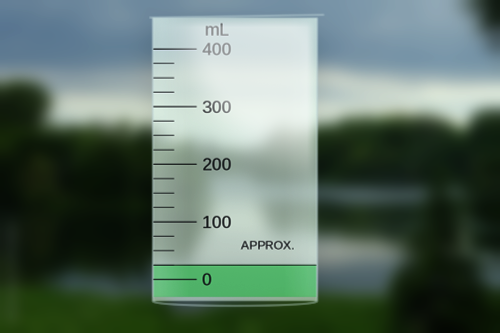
mL 25
